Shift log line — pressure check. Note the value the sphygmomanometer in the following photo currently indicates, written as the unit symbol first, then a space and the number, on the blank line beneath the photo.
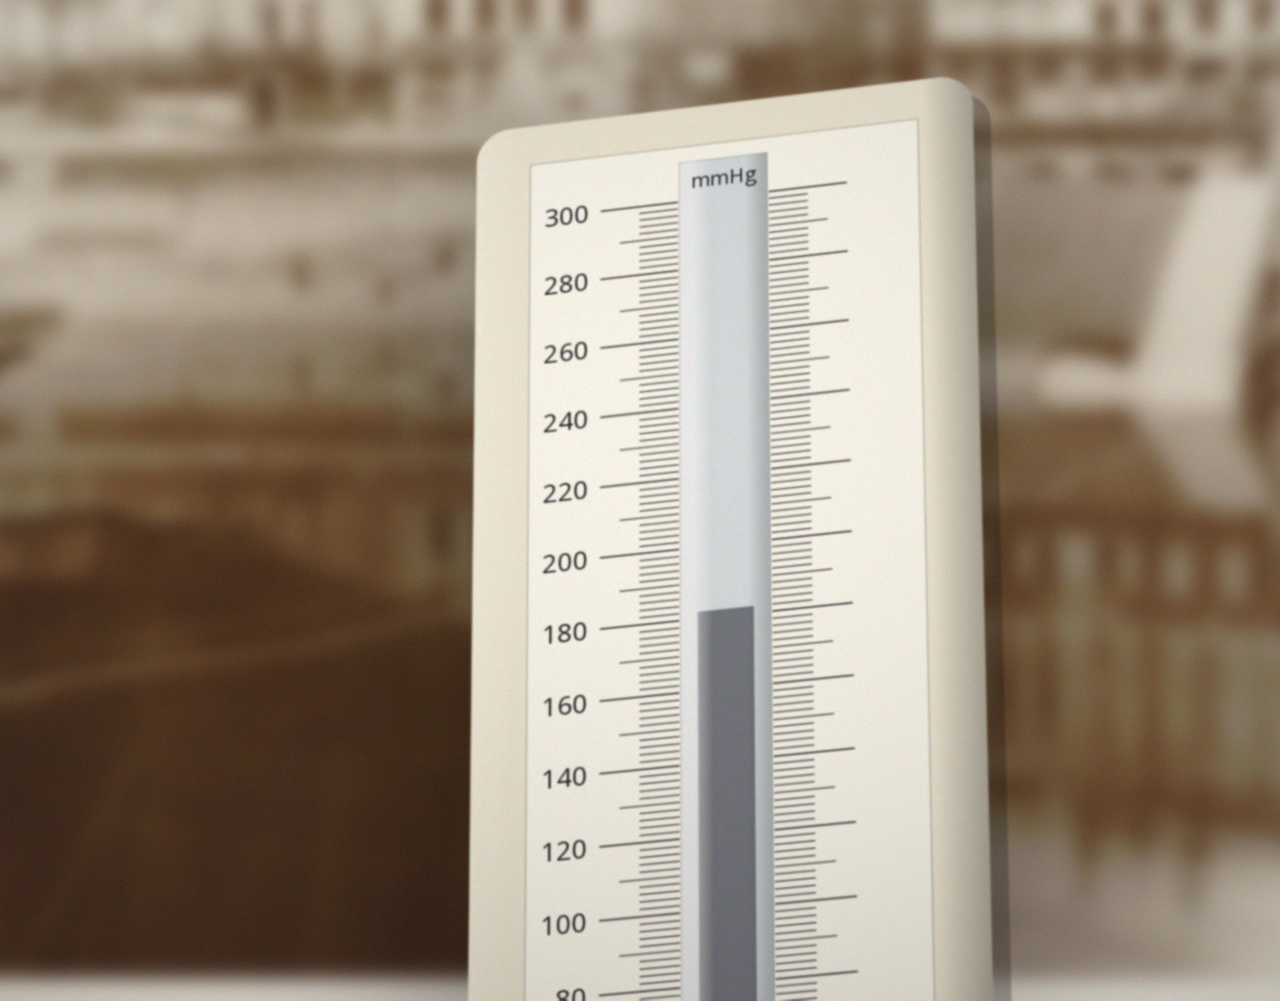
mmHg 182
